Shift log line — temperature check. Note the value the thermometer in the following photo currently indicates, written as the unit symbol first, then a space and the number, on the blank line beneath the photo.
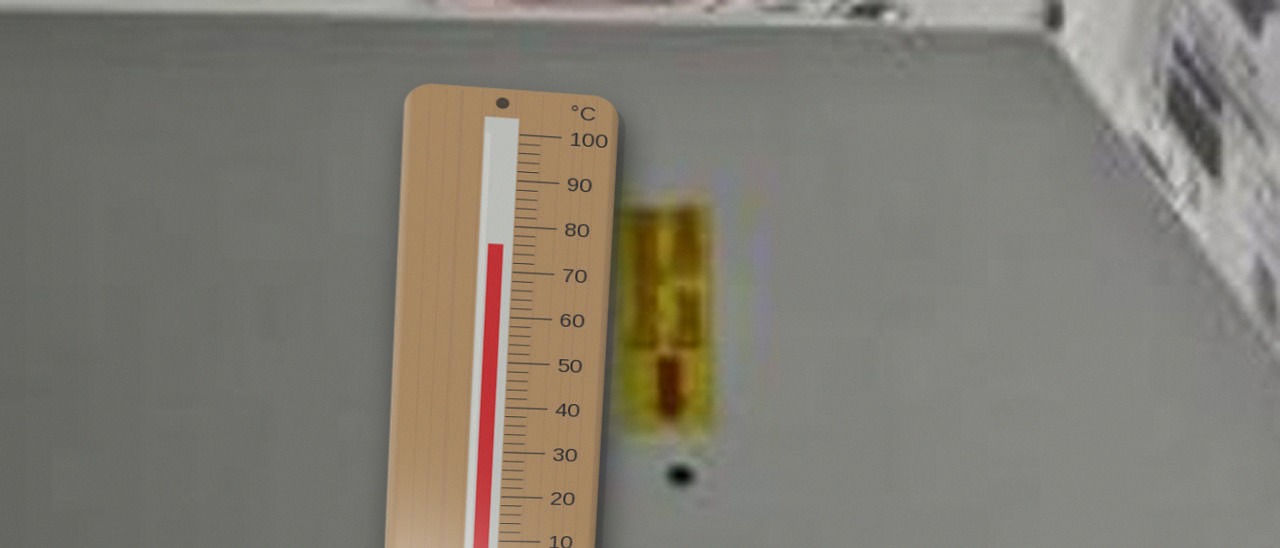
°C 76
